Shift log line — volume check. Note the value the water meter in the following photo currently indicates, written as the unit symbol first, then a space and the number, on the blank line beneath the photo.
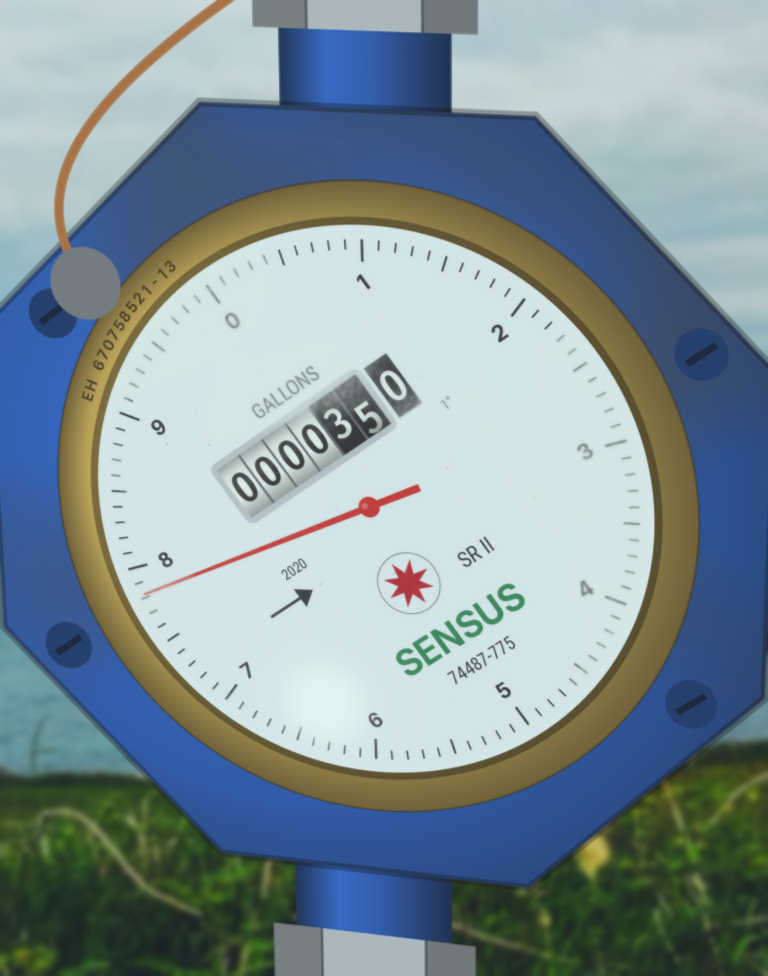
gal 347.8
